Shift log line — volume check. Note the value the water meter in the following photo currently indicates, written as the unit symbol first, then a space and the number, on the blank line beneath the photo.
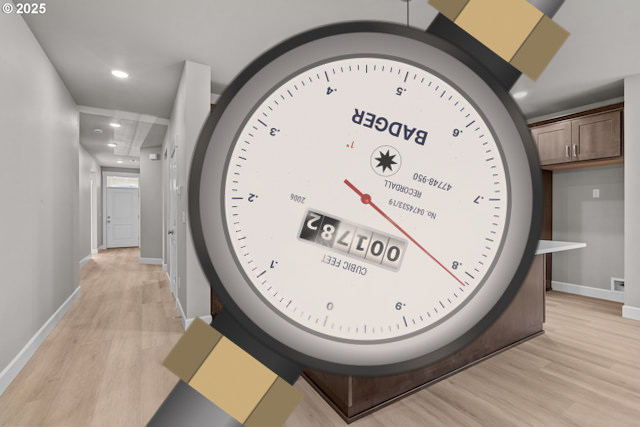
ft³ 1781.81
